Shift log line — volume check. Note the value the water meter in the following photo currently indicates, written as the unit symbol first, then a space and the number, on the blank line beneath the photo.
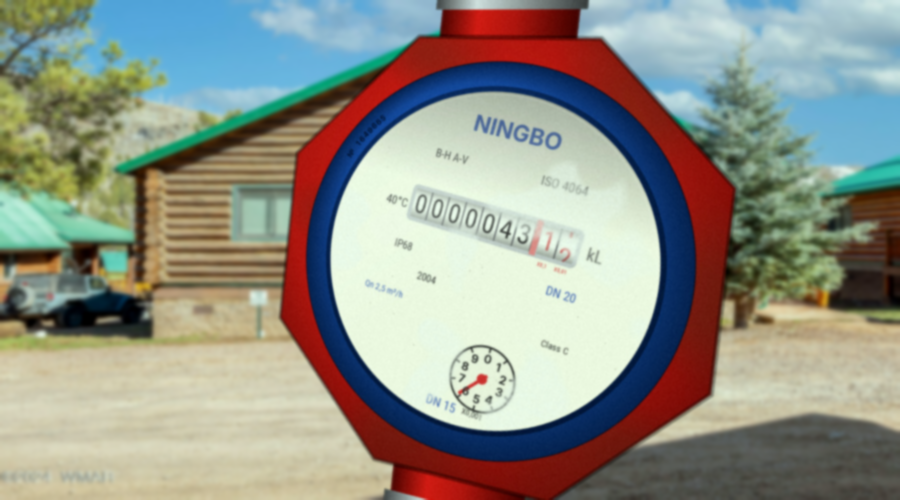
kL 43.116
